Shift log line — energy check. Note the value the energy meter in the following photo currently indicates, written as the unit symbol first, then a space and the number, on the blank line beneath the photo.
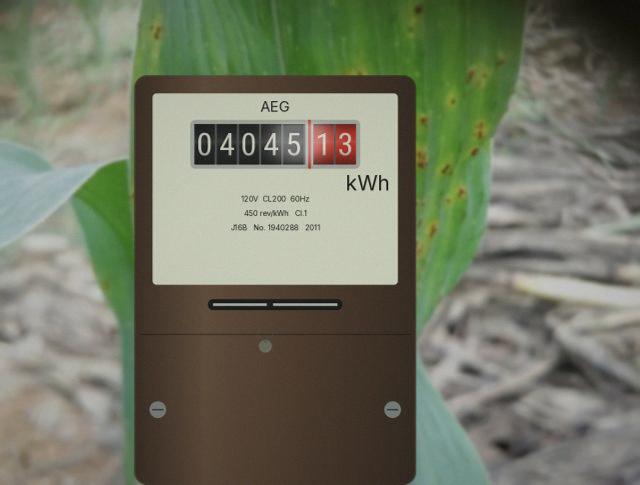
kWh 4045.13
